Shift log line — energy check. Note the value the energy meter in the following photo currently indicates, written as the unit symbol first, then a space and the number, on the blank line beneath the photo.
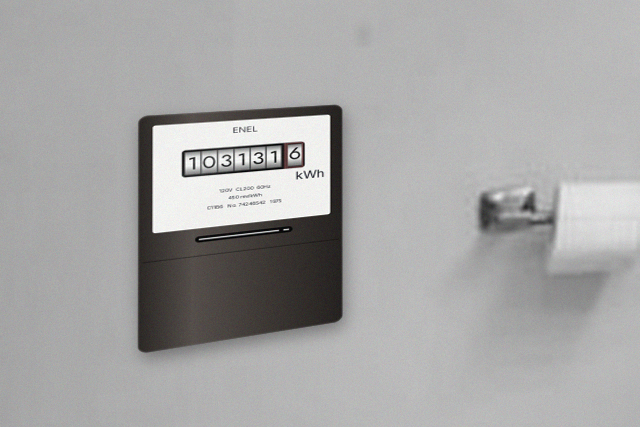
kWh 103131.6
